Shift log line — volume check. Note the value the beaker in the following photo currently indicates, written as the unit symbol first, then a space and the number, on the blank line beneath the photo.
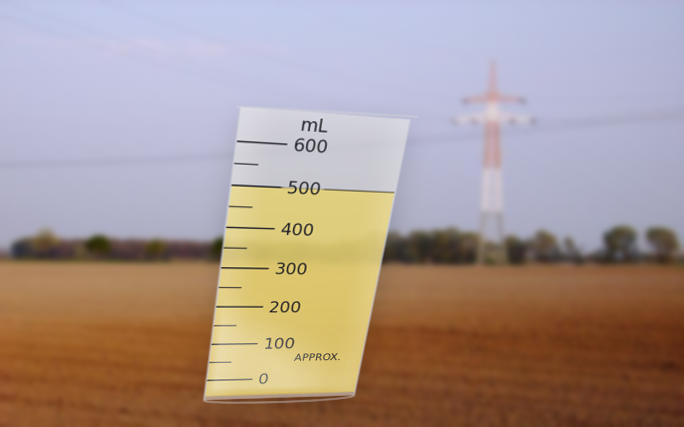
mL 500
